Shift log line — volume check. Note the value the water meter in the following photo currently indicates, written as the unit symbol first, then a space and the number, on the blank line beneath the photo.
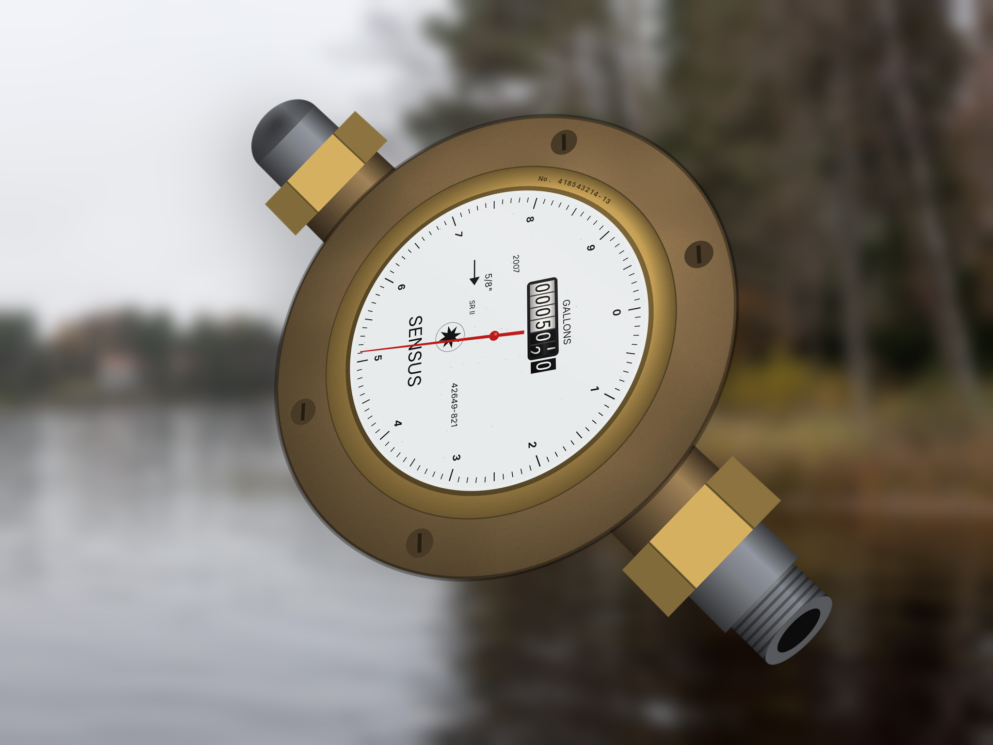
gal 5015.1
